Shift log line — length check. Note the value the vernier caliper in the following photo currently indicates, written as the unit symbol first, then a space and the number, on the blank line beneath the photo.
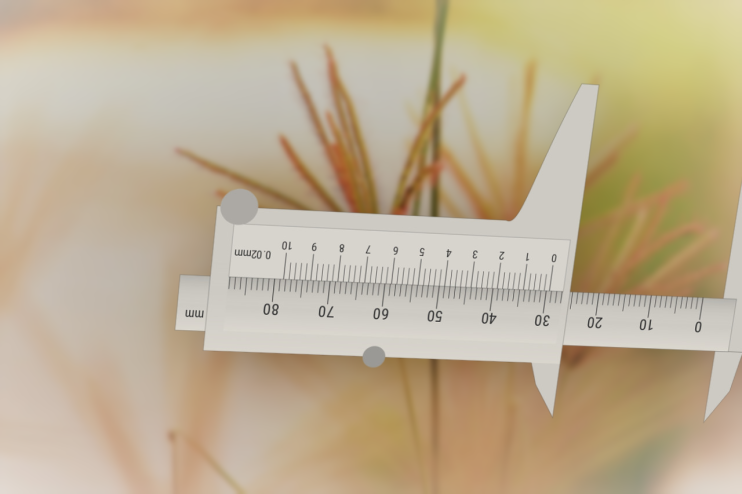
mm 29.4
